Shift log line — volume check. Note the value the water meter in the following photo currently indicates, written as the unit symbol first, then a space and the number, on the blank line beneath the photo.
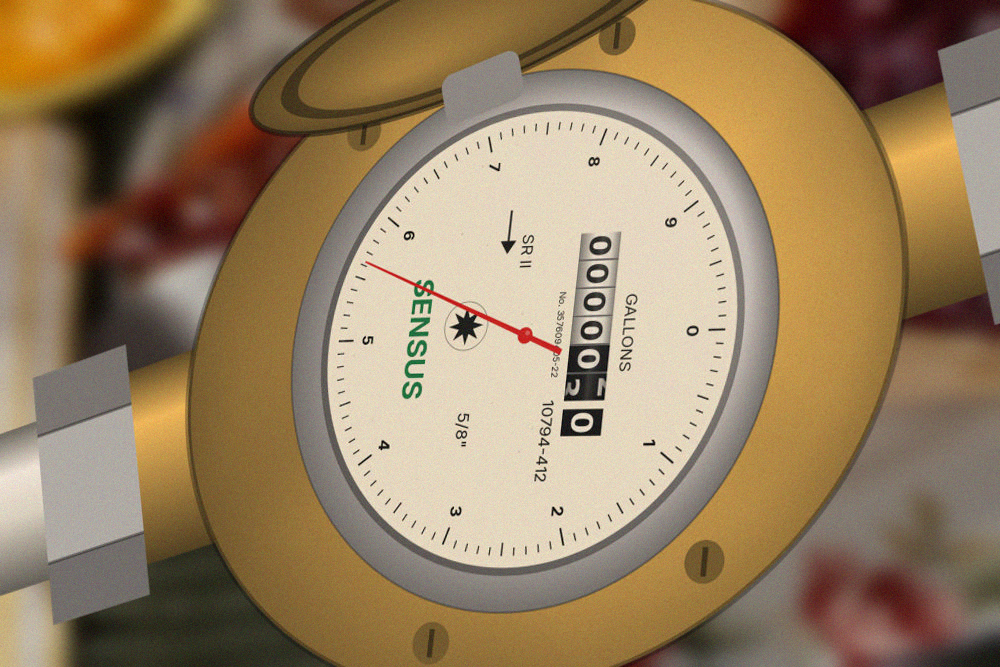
gal 25.6
